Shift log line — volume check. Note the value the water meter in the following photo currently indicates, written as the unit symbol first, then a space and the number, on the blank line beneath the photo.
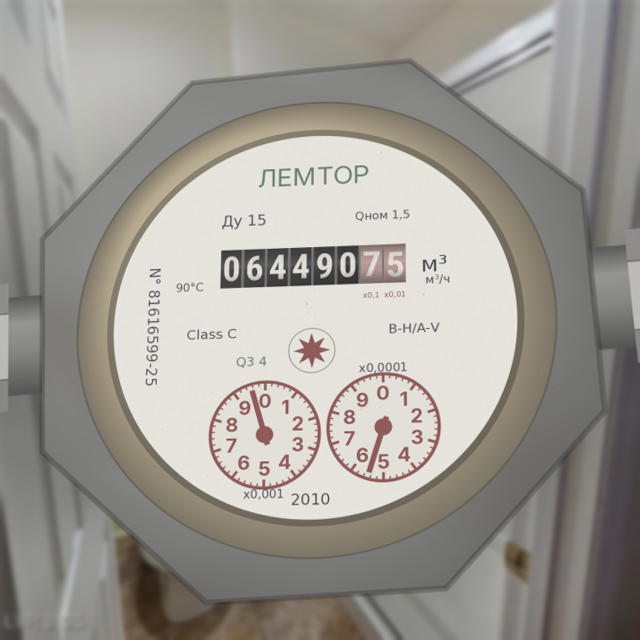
m³ 64490.7495
